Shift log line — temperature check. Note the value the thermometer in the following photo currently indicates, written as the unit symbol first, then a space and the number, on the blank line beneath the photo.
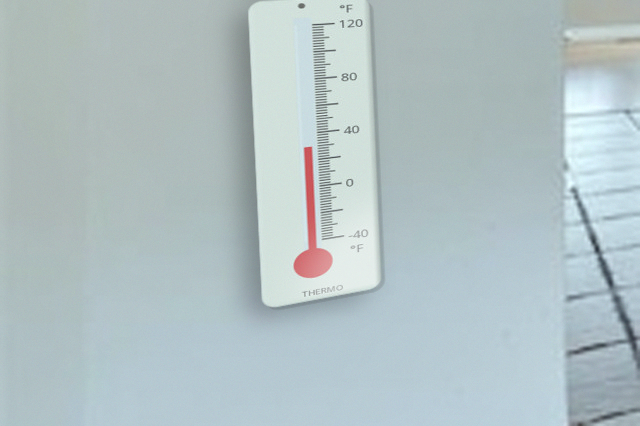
°F 30
